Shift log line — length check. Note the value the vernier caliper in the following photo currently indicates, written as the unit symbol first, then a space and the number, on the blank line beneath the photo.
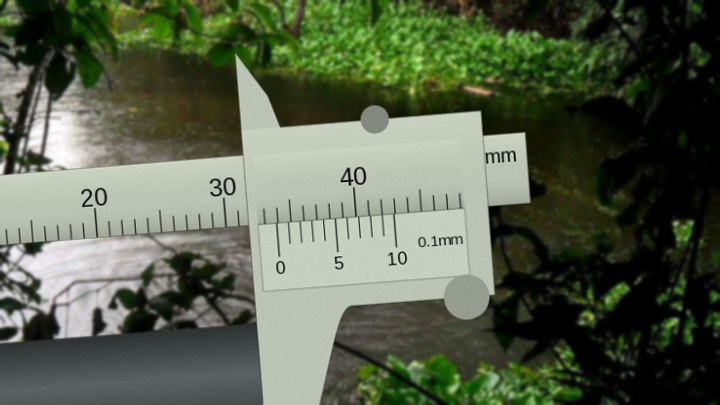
mm 33.9
